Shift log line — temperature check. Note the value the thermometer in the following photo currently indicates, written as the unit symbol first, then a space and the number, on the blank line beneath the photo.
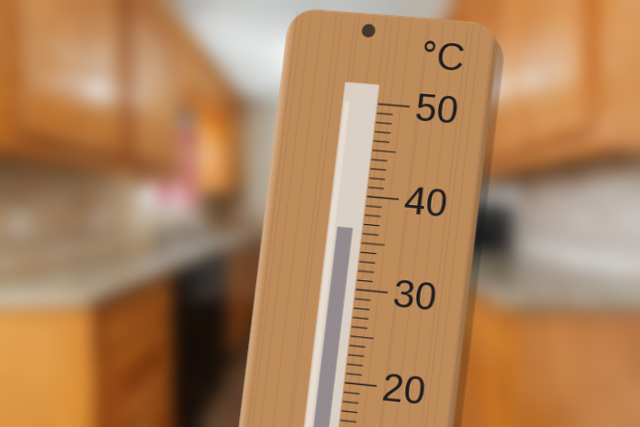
°C 36.5
